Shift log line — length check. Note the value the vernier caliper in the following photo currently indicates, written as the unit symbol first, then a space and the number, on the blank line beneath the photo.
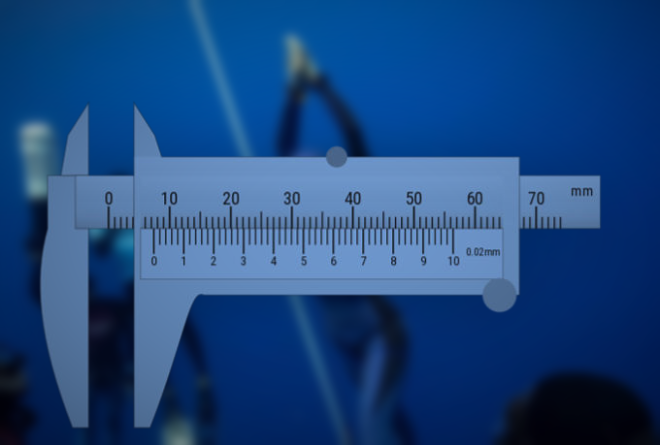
mm 7.4
